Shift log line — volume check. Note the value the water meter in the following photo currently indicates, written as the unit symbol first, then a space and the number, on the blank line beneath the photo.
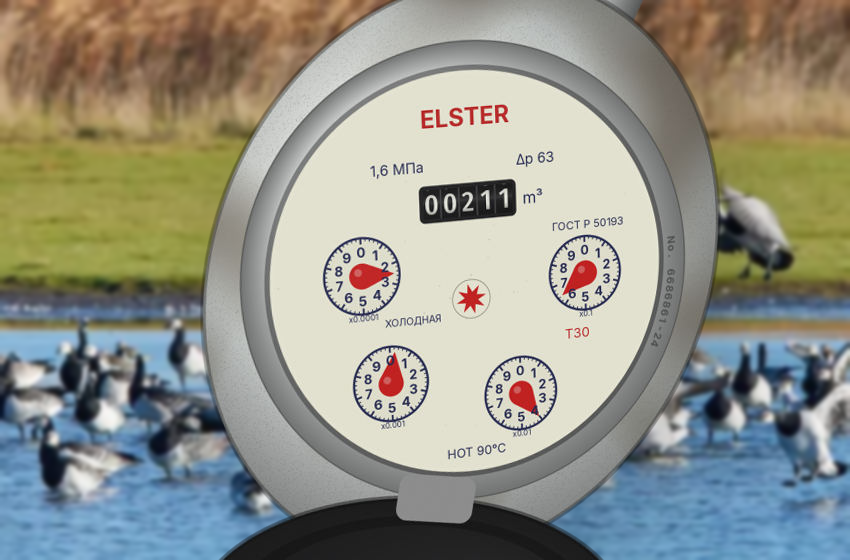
m³ 211.6402
